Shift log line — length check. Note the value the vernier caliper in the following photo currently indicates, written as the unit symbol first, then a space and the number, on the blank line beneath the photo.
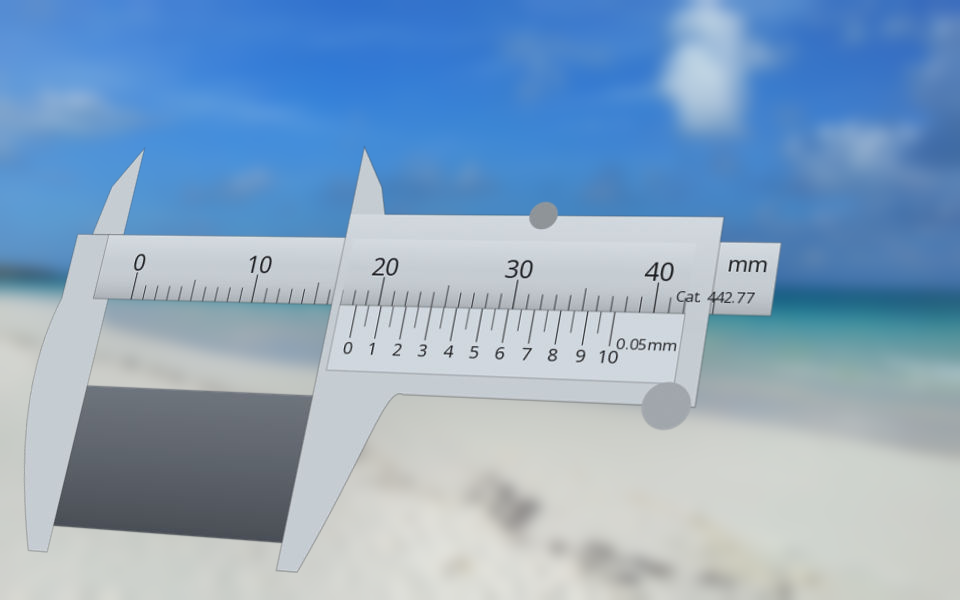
mm 18.3
